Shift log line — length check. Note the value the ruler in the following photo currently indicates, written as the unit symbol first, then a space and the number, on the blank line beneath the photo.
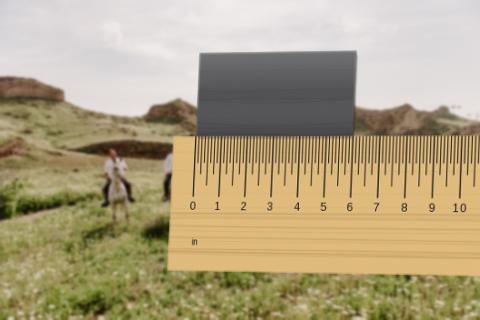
in 6
